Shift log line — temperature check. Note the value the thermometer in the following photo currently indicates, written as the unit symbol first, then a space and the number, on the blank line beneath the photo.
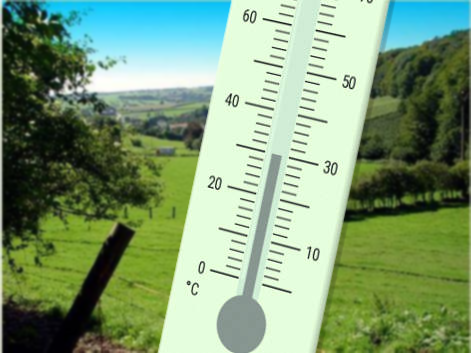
°C 30
